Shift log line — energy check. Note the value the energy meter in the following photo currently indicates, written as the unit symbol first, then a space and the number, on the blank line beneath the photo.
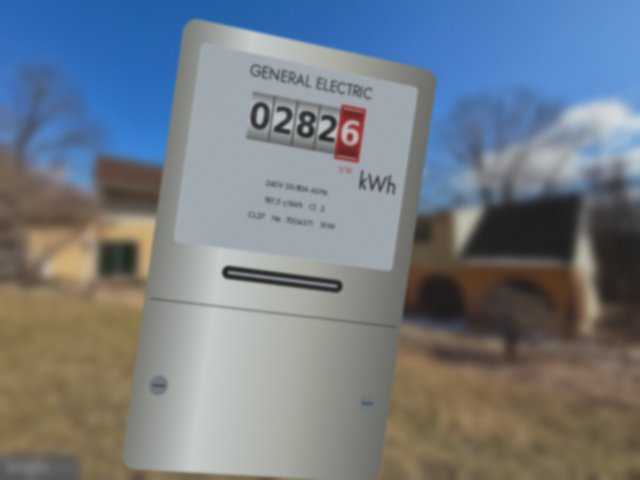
kWh 282.6
